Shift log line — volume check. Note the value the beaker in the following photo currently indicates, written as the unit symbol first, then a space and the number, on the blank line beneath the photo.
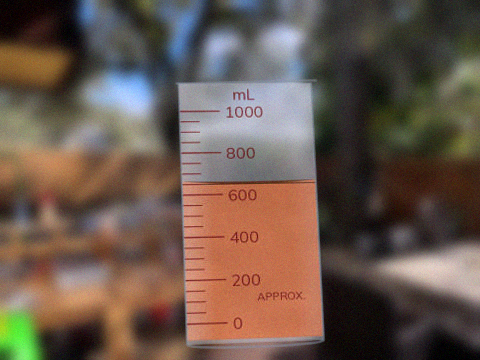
mL 650
